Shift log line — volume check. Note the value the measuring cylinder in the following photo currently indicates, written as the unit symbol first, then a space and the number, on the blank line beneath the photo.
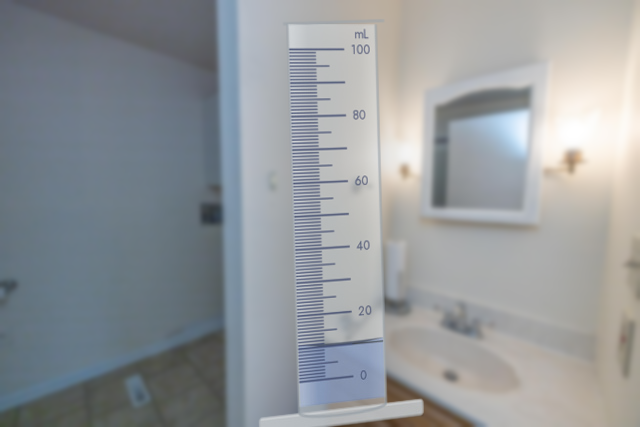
mL 10
